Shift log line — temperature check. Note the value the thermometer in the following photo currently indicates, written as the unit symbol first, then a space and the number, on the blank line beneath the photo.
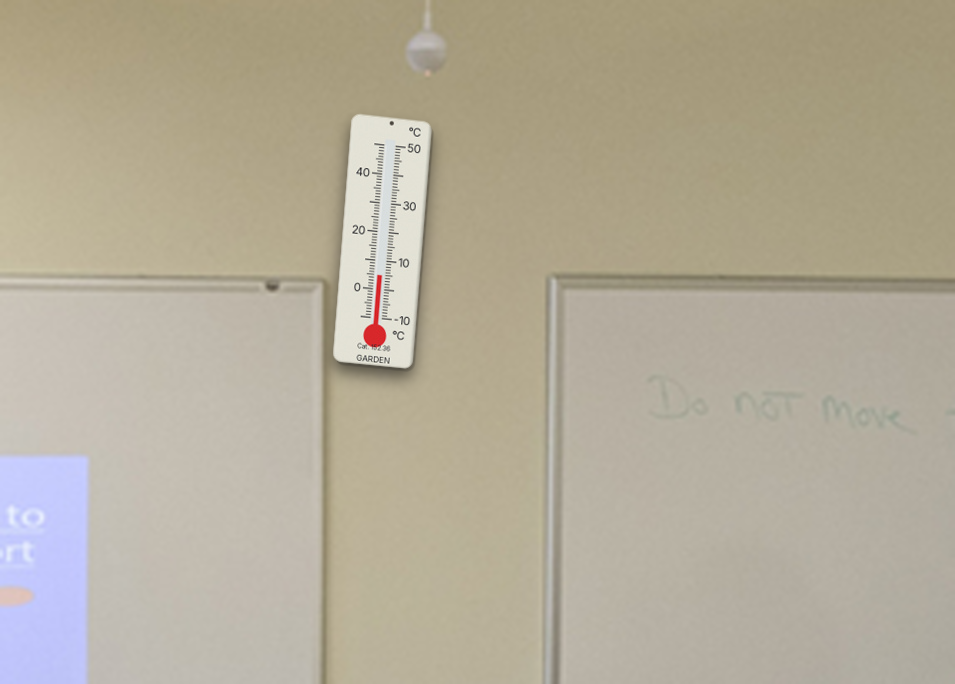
°C 5
